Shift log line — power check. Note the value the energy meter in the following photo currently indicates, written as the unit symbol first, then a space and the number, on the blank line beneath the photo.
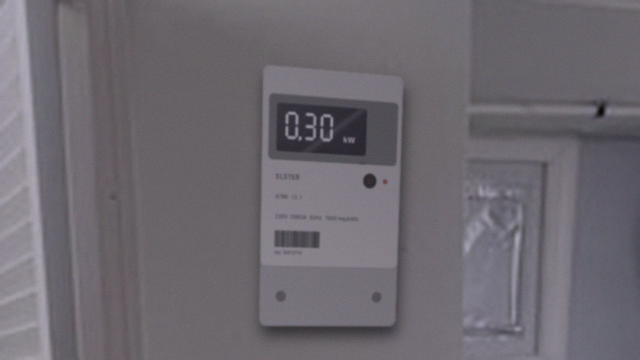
kW 0.30
